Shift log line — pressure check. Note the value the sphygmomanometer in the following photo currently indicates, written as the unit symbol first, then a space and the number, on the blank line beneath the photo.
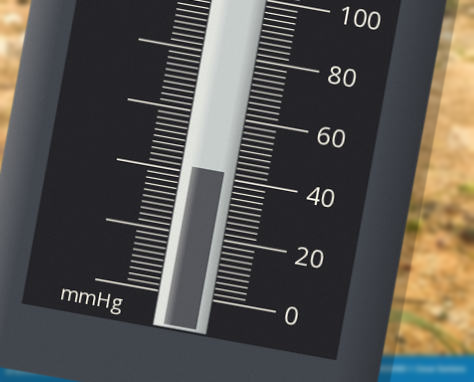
mmHg 42
